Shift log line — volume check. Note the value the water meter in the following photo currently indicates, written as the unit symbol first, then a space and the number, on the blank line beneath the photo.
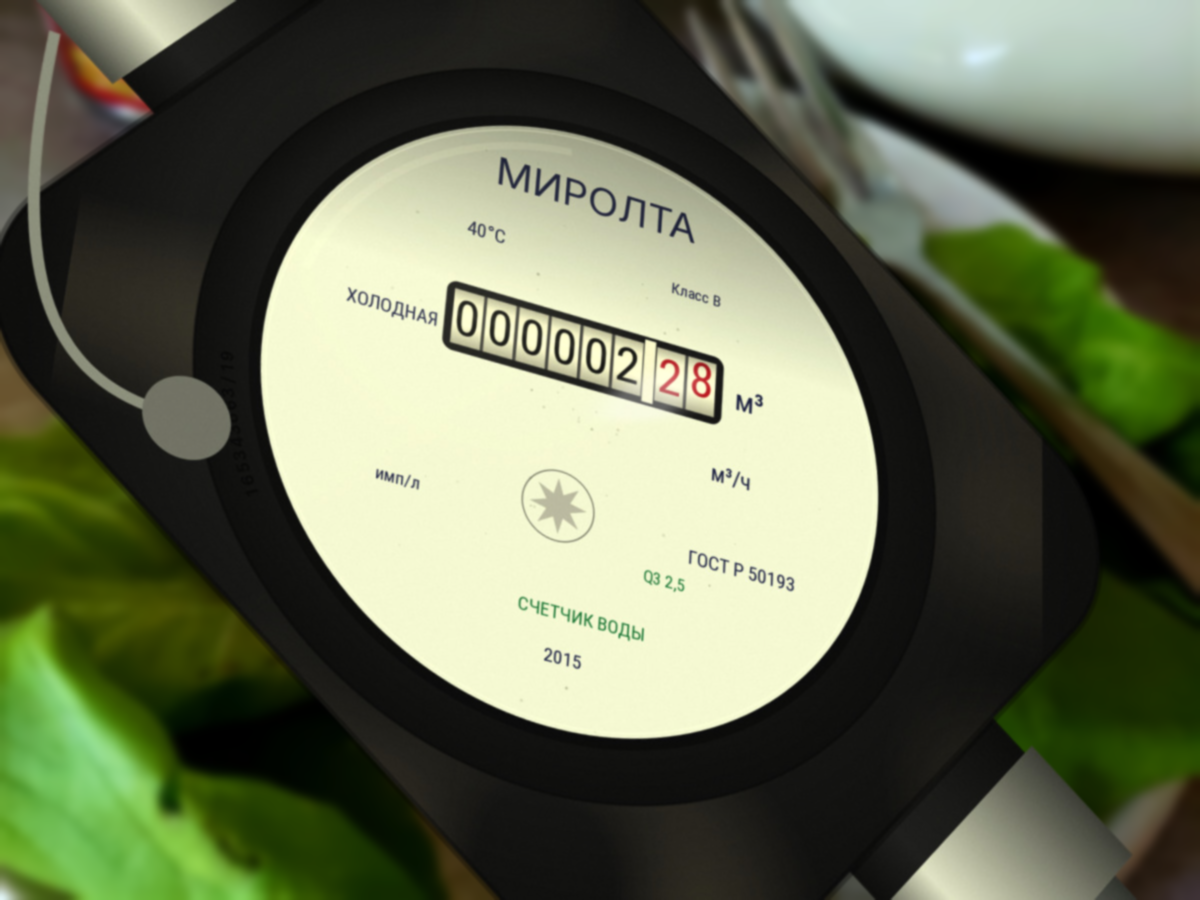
m³ 2.28
